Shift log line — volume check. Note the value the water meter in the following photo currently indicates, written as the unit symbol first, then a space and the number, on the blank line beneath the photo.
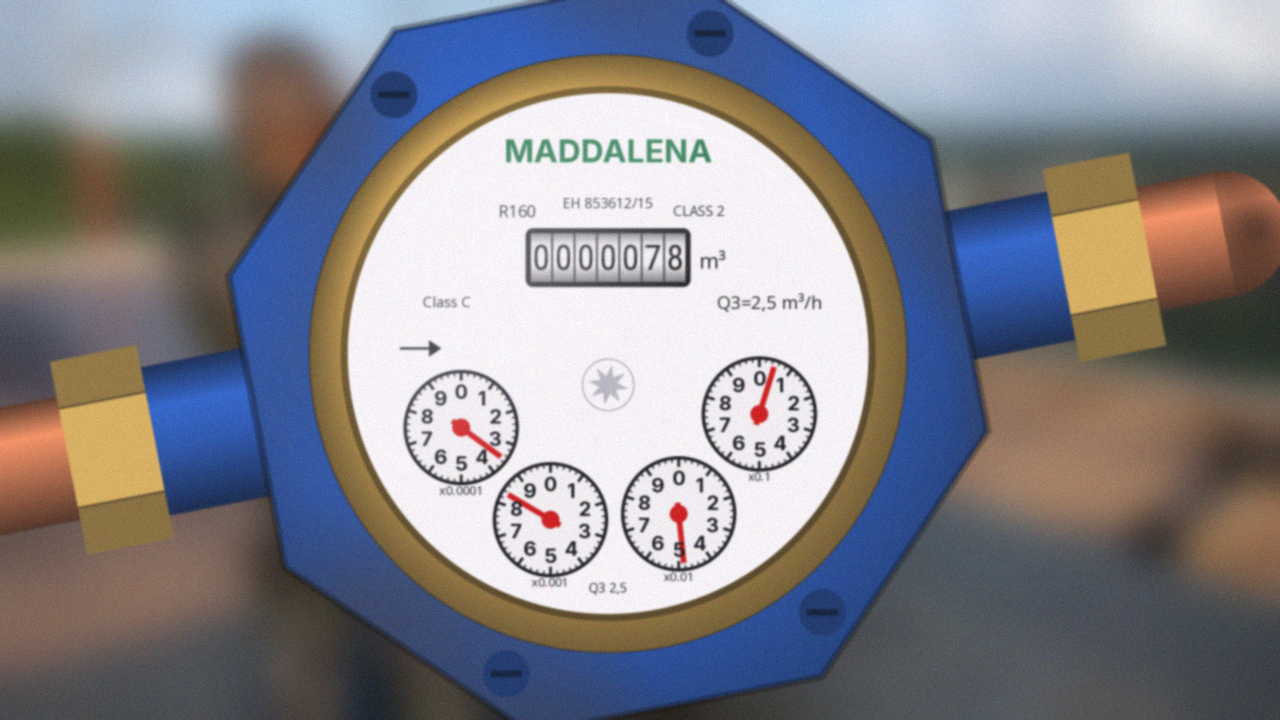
m³ 78.0483
